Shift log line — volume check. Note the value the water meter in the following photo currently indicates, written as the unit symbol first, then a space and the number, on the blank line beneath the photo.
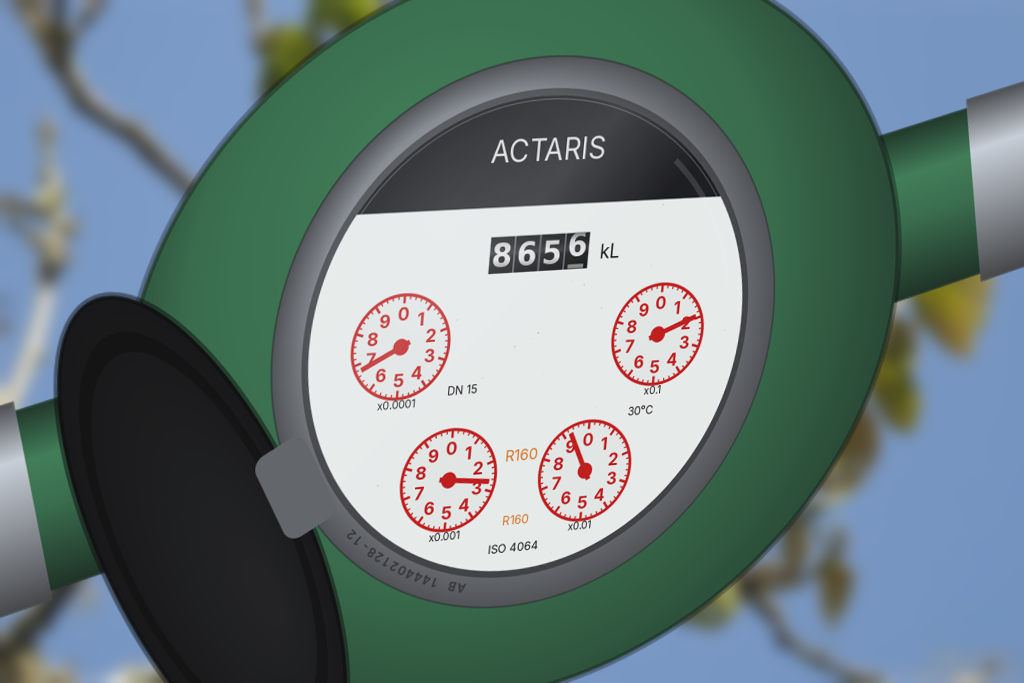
kL 8656.1926
